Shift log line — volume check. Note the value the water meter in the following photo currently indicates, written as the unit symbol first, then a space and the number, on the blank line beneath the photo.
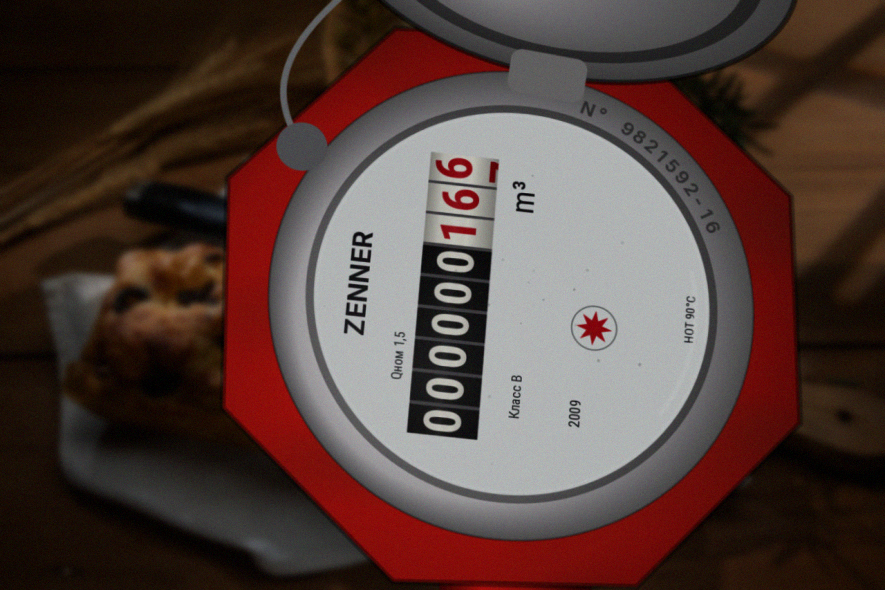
m³ 0.166
